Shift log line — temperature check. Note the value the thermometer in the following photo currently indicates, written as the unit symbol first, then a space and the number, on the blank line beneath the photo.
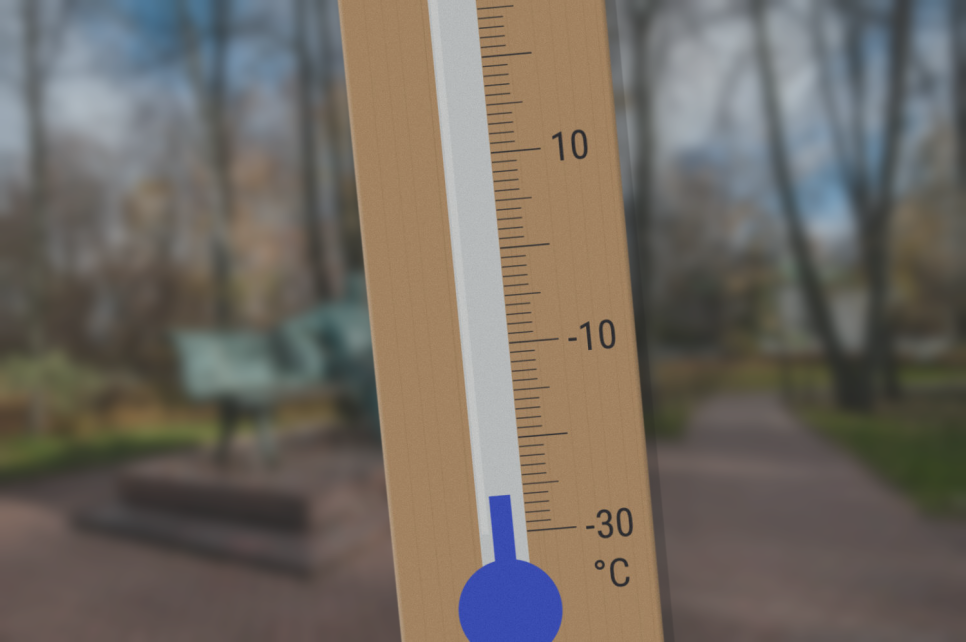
°C -26
